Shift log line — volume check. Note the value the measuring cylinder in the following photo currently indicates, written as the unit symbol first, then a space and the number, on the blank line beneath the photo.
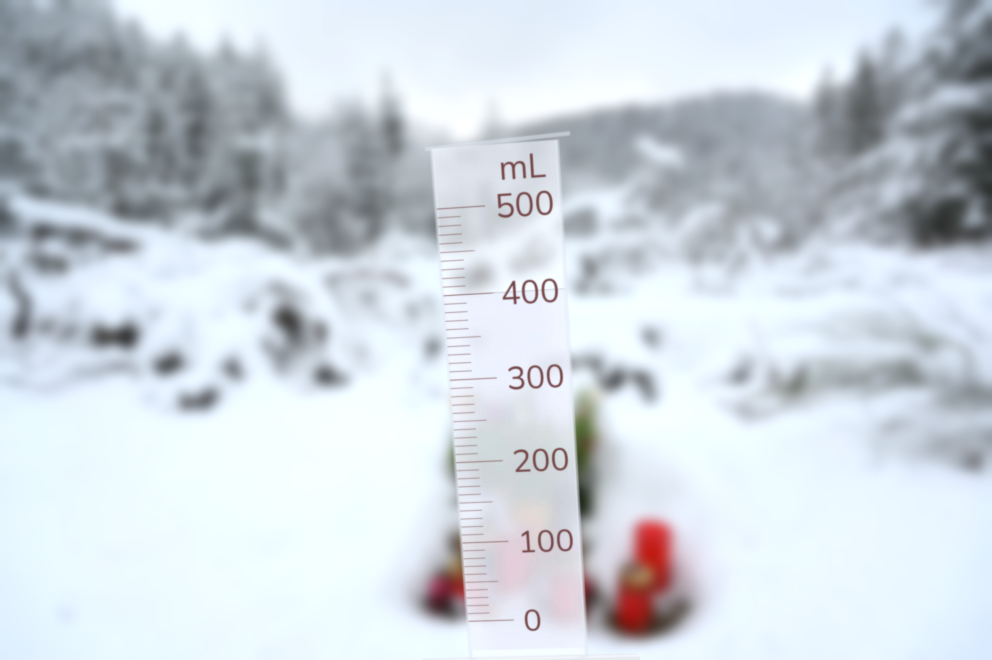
mL 400
